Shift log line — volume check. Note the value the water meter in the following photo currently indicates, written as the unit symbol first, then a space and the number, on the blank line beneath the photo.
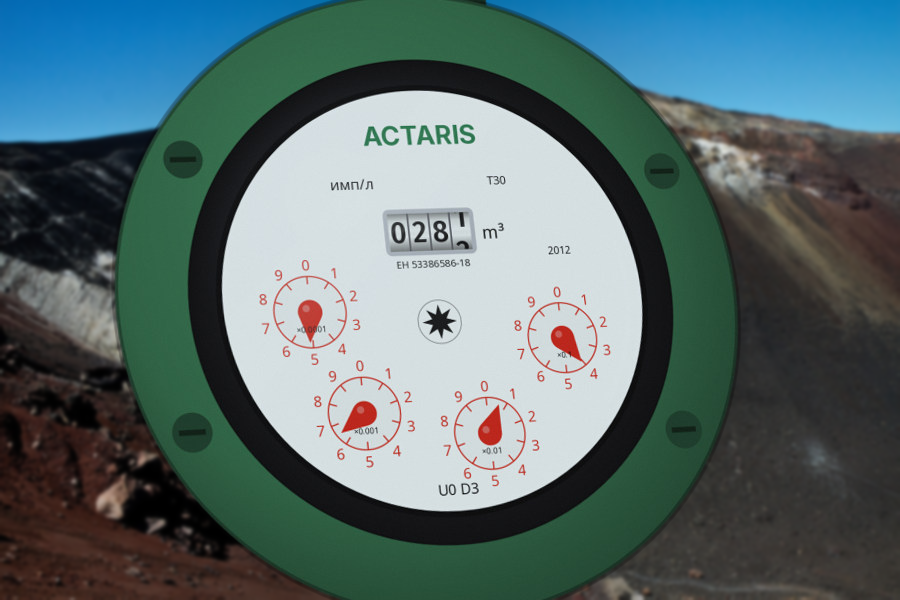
m³ 281.4065
